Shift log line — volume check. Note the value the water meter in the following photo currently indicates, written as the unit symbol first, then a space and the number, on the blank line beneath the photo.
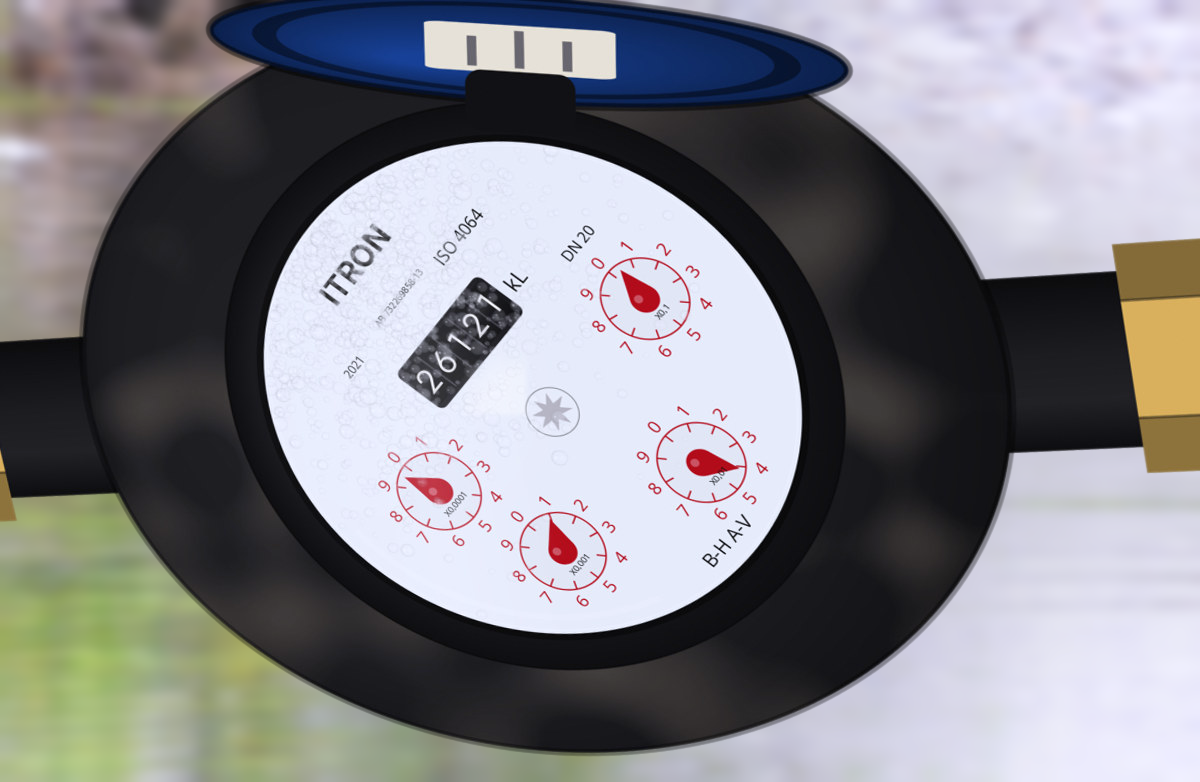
kL 26121.0409
